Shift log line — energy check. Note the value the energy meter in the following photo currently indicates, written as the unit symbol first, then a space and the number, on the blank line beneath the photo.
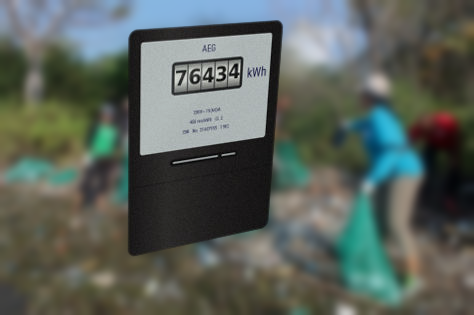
kWh 76434
